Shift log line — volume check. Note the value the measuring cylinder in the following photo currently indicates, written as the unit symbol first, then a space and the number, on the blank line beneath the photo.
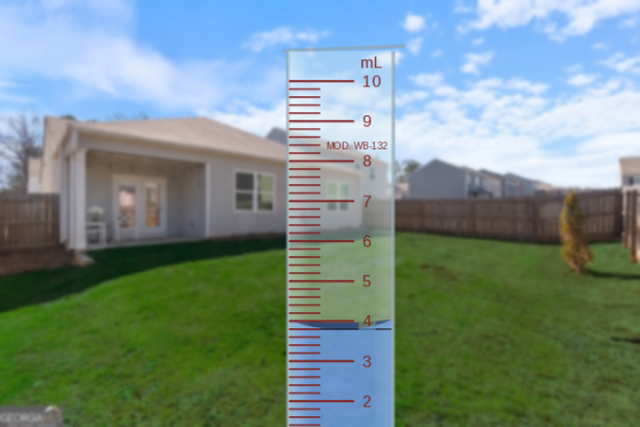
mL 3.8
